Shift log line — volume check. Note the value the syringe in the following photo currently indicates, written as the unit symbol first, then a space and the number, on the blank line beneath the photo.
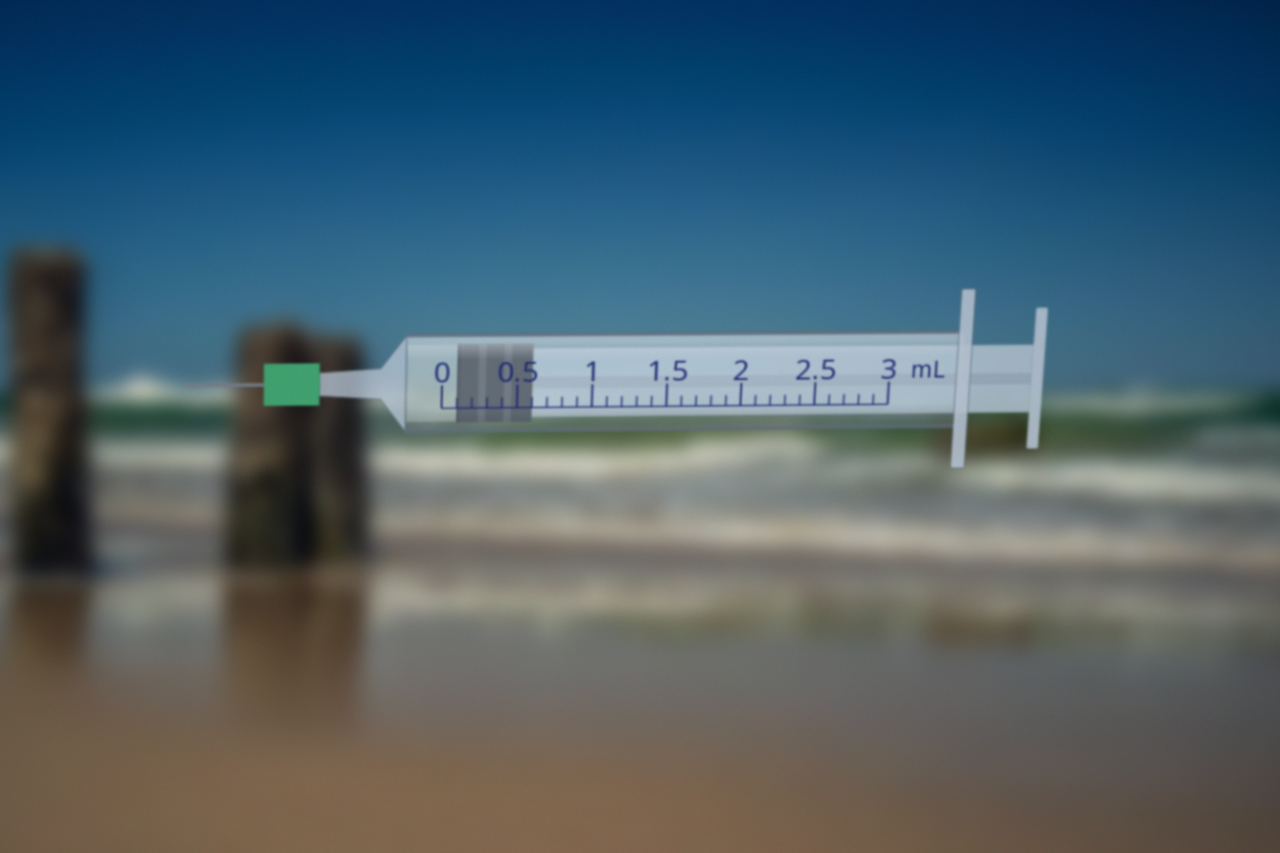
mL 0.1
